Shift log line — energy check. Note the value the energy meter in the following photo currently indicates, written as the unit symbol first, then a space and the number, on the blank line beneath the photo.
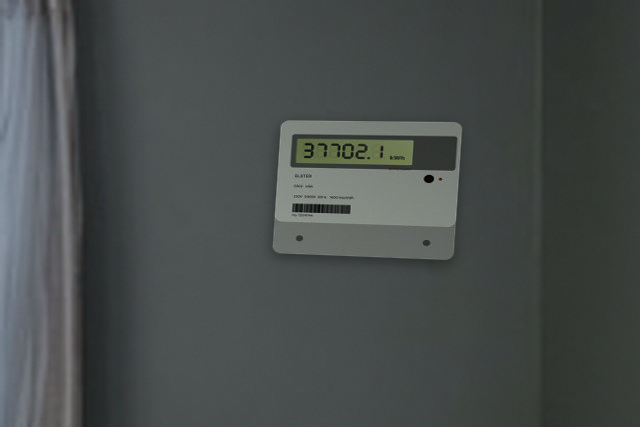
kWh 37702.1
